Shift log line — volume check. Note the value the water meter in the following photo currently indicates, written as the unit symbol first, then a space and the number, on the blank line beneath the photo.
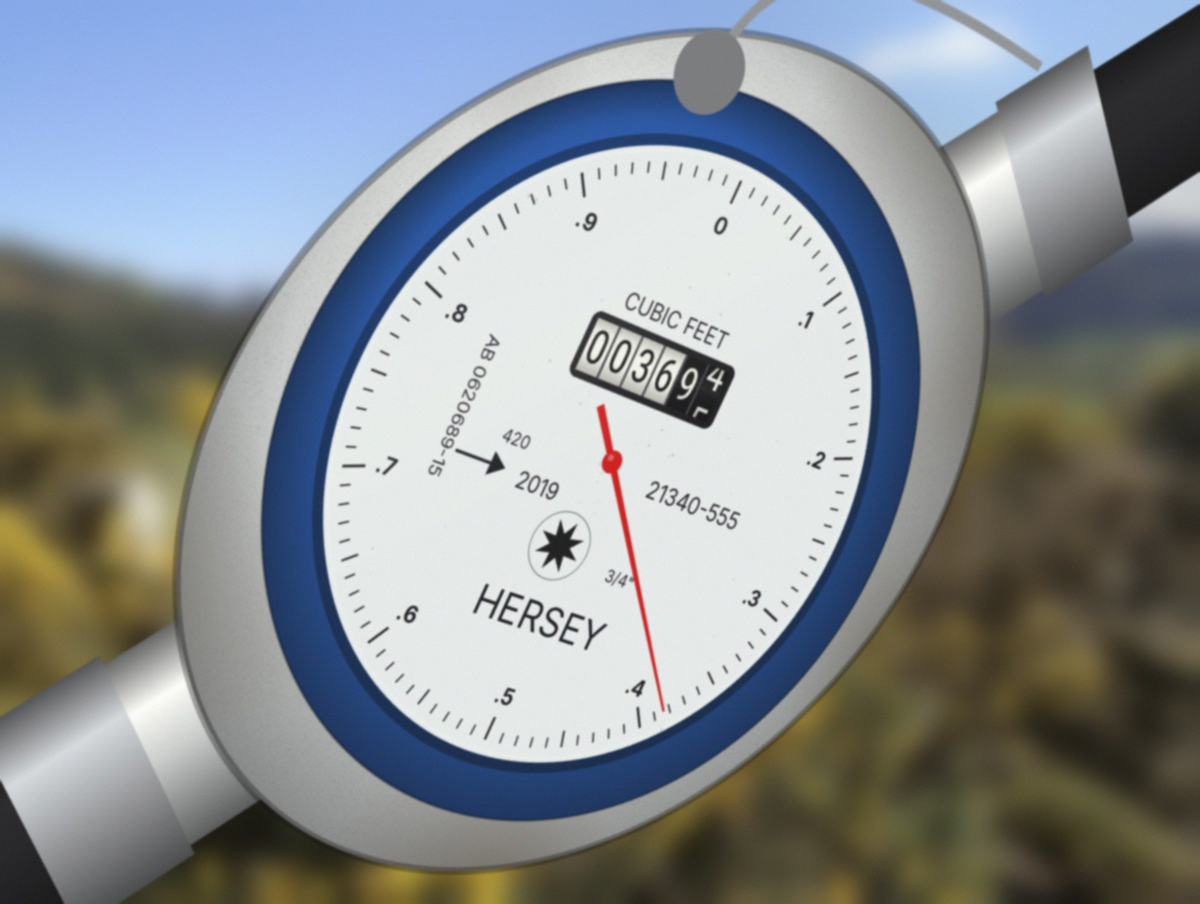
ft³ 3694.38
